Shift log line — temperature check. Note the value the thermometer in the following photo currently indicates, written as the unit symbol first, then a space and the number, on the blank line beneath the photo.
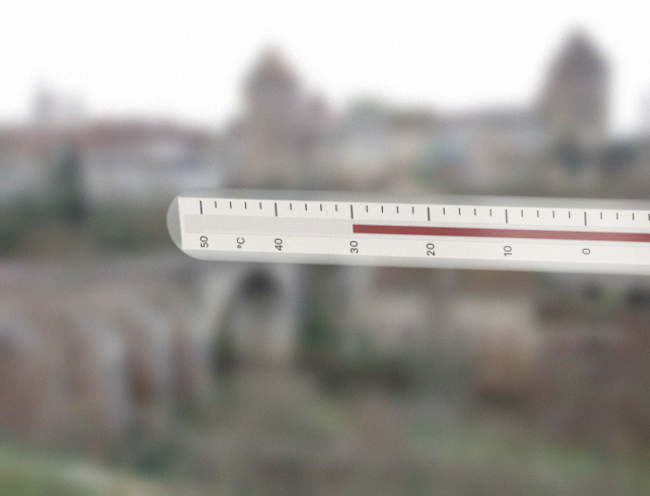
°C 30
